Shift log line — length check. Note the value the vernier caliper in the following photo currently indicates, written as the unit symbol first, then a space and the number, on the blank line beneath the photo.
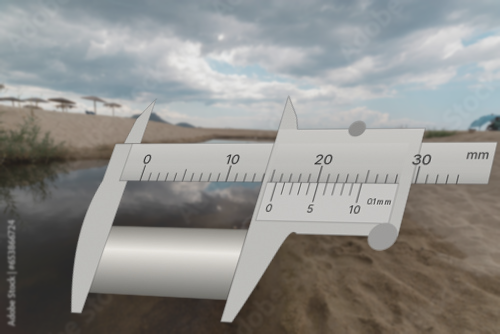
mm 15.6
